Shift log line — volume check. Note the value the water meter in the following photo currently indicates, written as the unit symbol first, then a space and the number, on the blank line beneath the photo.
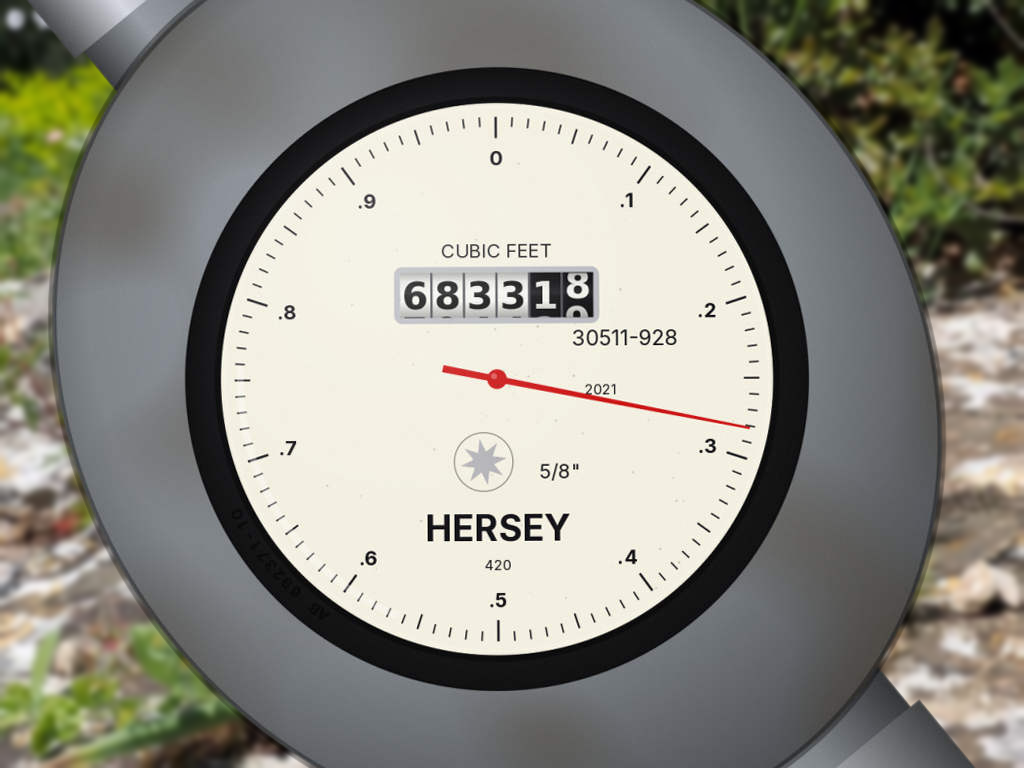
ft³ 683318.28
